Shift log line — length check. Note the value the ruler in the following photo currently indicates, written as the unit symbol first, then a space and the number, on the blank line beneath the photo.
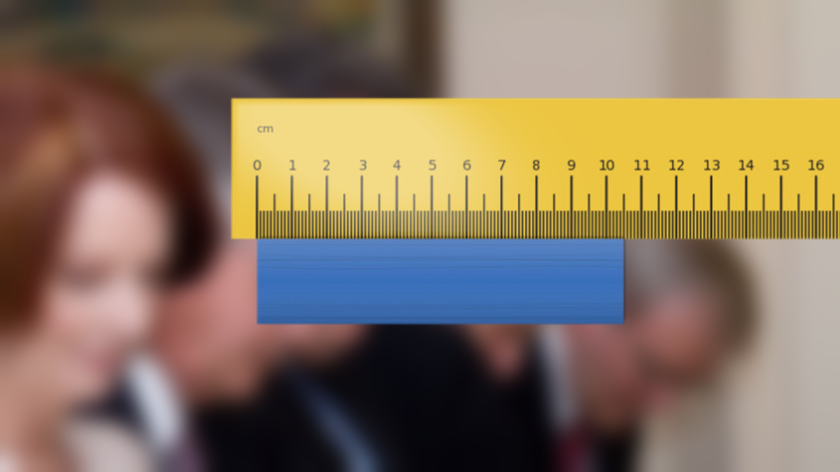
cm 10.5
